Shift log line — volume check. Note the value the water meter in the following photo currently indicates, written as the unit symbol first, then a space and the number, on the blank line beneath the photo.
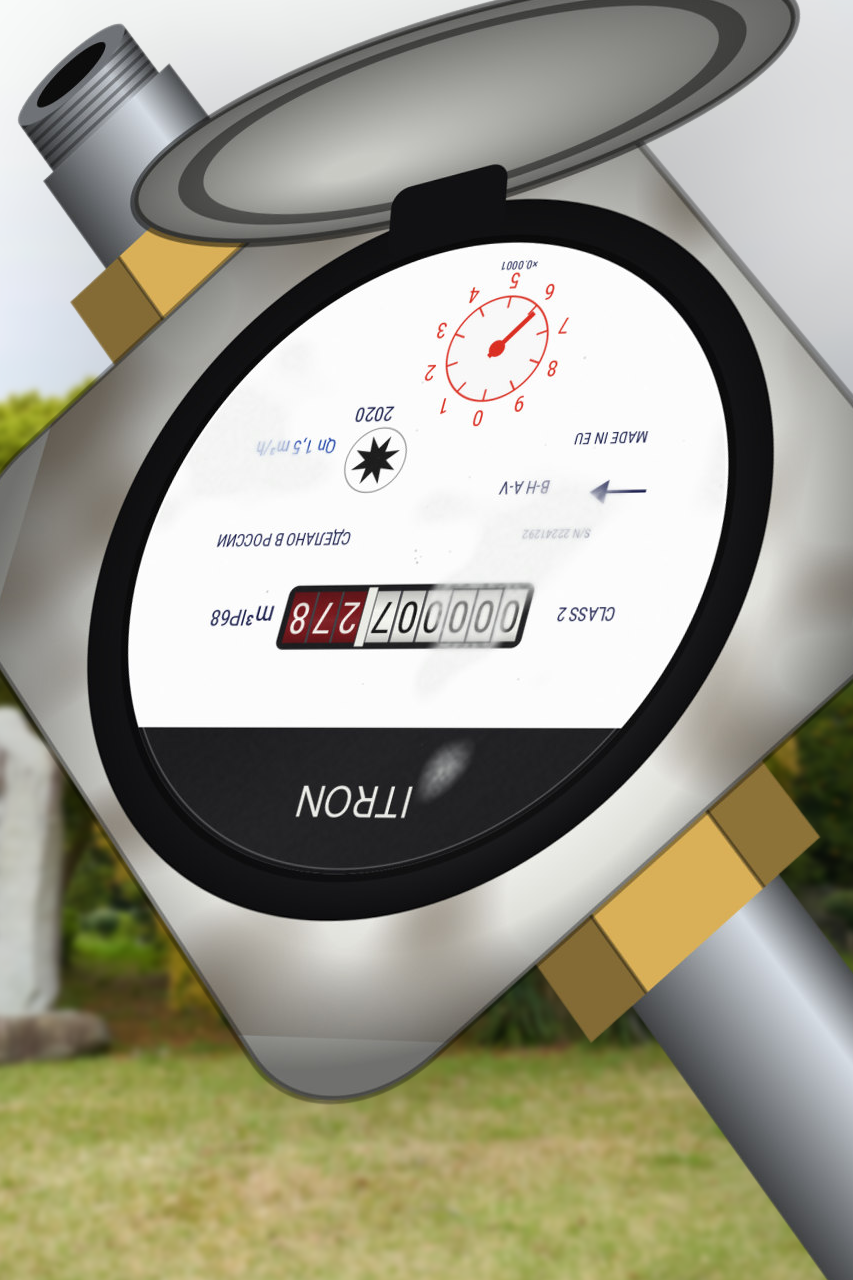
m³ 7.2786
